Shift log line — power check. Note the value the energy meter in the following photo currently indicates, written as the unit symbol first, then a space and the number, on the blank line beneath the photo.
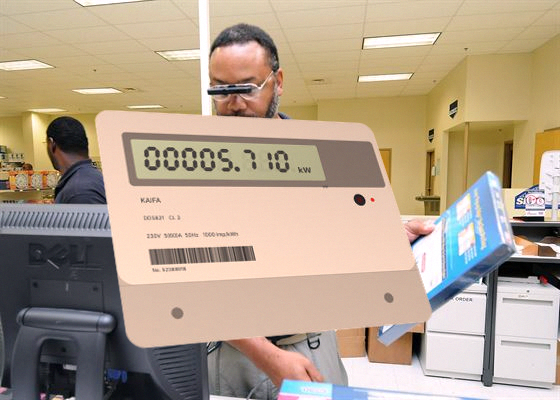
kW 5.710
